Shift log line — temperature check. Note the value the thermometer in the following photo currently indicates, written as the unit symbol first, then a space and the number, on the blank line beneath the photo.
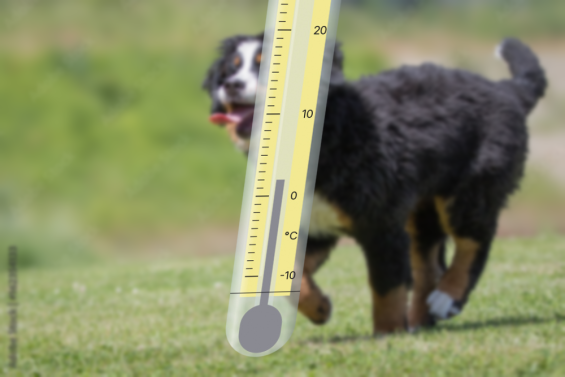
°C 2
